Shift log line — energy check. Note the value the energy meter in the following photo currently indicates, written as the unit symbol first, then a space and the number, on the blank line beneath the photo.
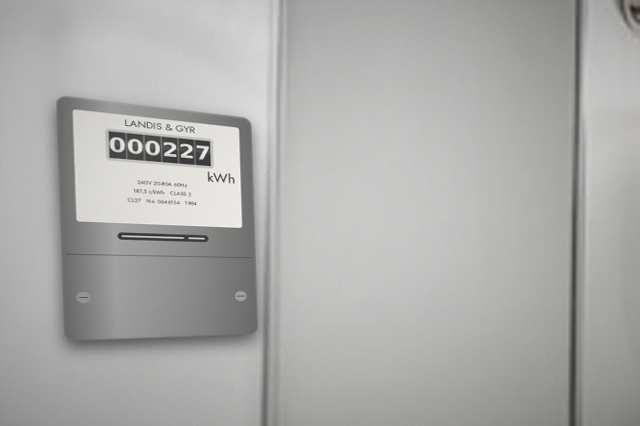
kWh 227
